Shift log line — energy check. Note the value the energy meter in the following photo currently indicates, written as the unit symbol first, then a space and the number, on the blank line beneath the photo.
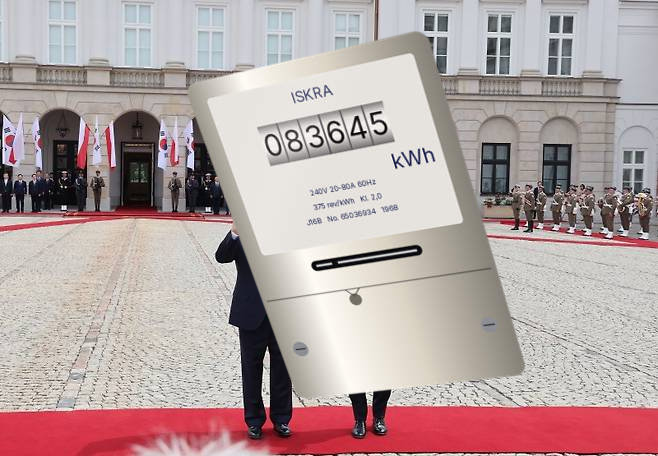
kWh 83645
